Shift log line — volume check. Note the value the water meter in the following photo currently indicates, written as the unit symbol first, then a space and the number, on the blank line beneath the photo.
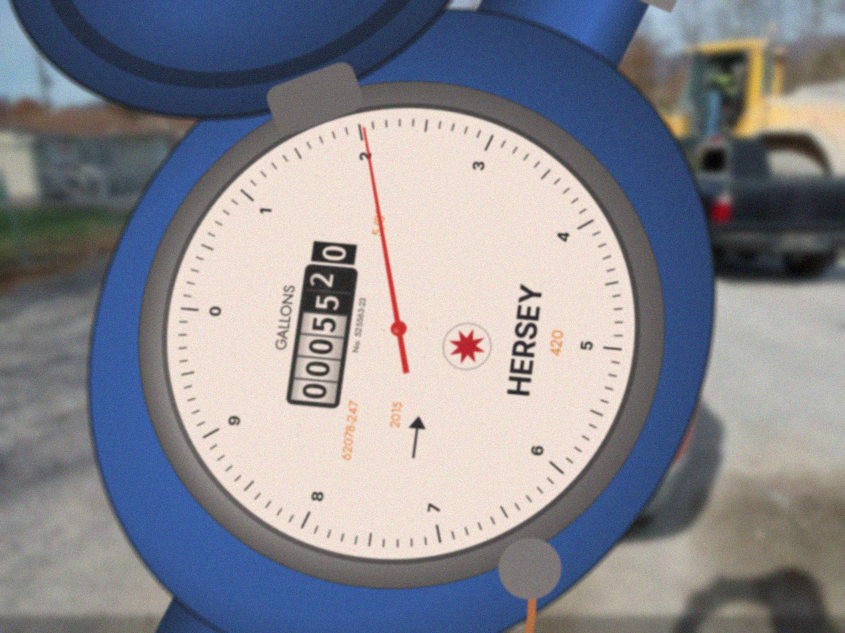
gal 5522.0
